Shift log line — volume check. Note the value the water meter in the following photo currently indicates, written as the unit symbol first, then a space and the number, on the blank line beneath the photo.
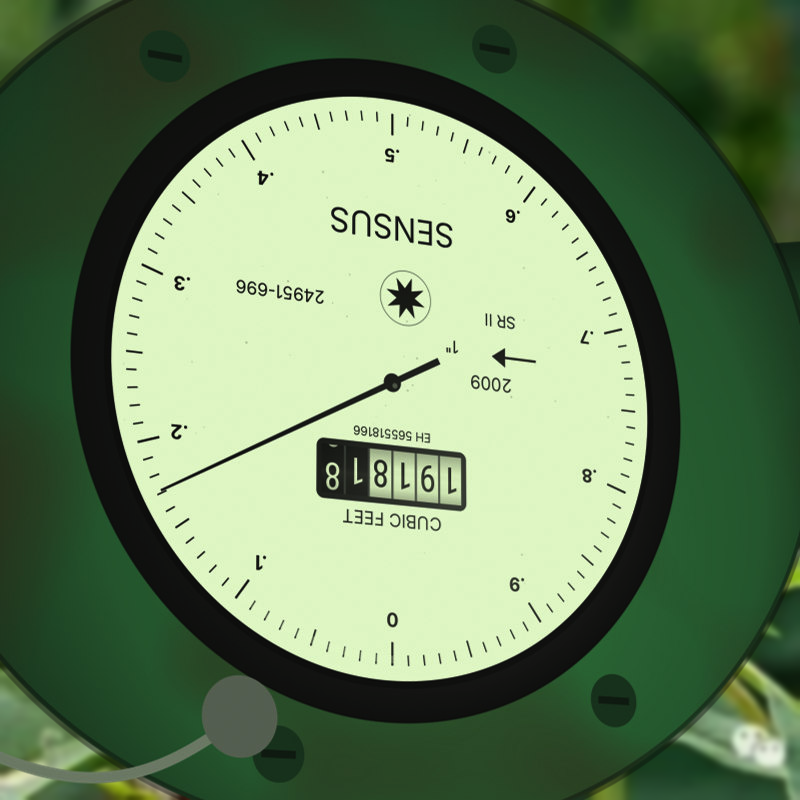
ft³ 191818.17
